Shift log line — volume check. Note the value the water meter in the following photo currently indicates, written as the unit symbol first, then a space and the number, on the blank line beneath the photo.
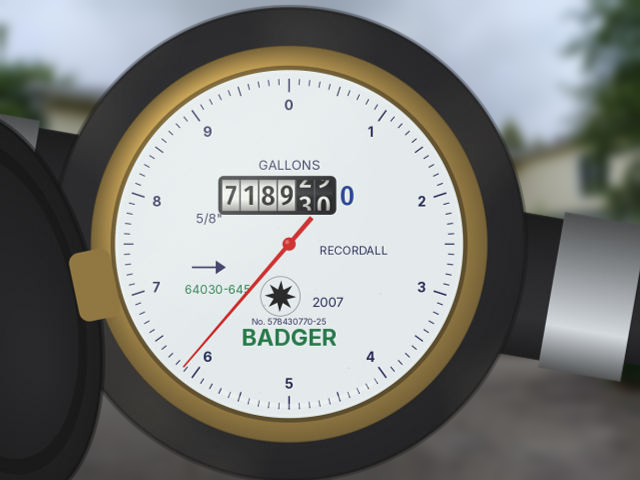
gal 7189296.1
